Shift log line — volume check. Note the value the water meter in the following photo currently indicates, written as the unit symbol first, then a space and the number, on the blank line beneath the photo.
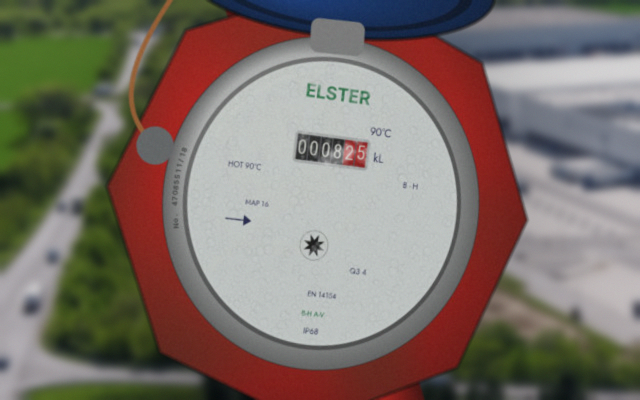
kL 8.25
